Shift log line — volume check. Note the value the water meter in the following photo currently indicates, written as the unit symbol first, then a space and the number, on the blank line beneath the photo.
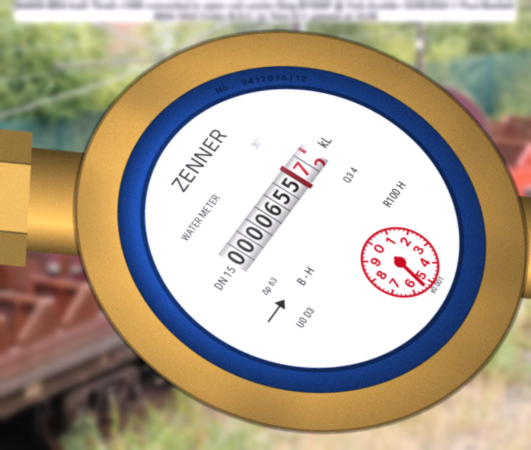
kL 655.715
